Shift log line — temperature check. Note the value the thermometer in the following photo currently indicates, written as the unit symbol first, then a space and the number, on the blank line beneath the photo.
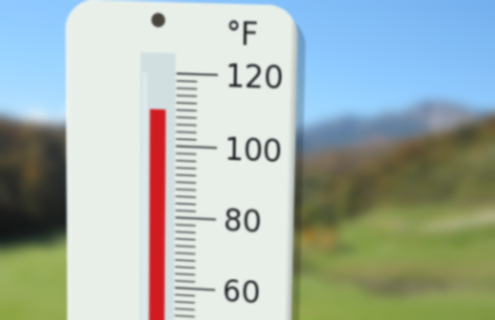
°F 110
